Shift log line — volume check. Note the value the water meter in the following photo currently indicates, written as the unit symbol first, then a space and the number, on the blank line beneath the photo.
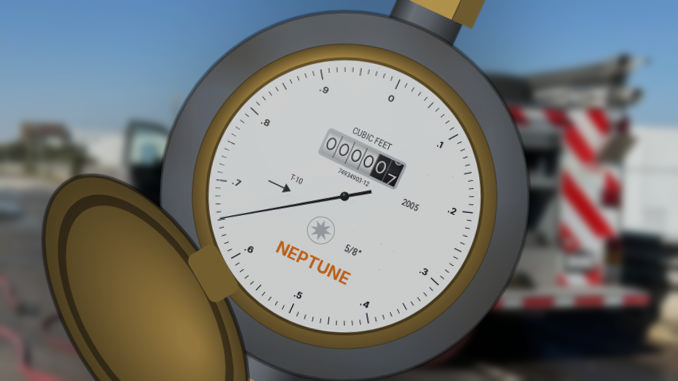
ft³ 6.65
